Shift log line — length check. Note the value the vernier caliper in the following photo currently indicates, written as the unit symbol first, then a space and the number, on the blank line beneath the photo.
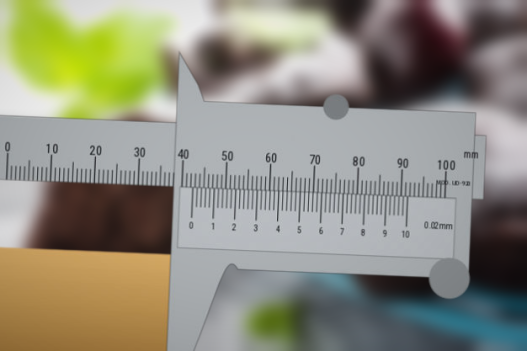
mm 42.5
